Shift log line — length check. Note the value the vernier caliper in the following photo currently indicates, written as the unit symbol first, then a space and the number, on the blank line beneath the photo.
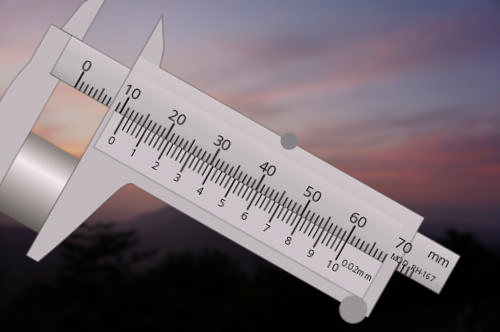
mm 11.0
